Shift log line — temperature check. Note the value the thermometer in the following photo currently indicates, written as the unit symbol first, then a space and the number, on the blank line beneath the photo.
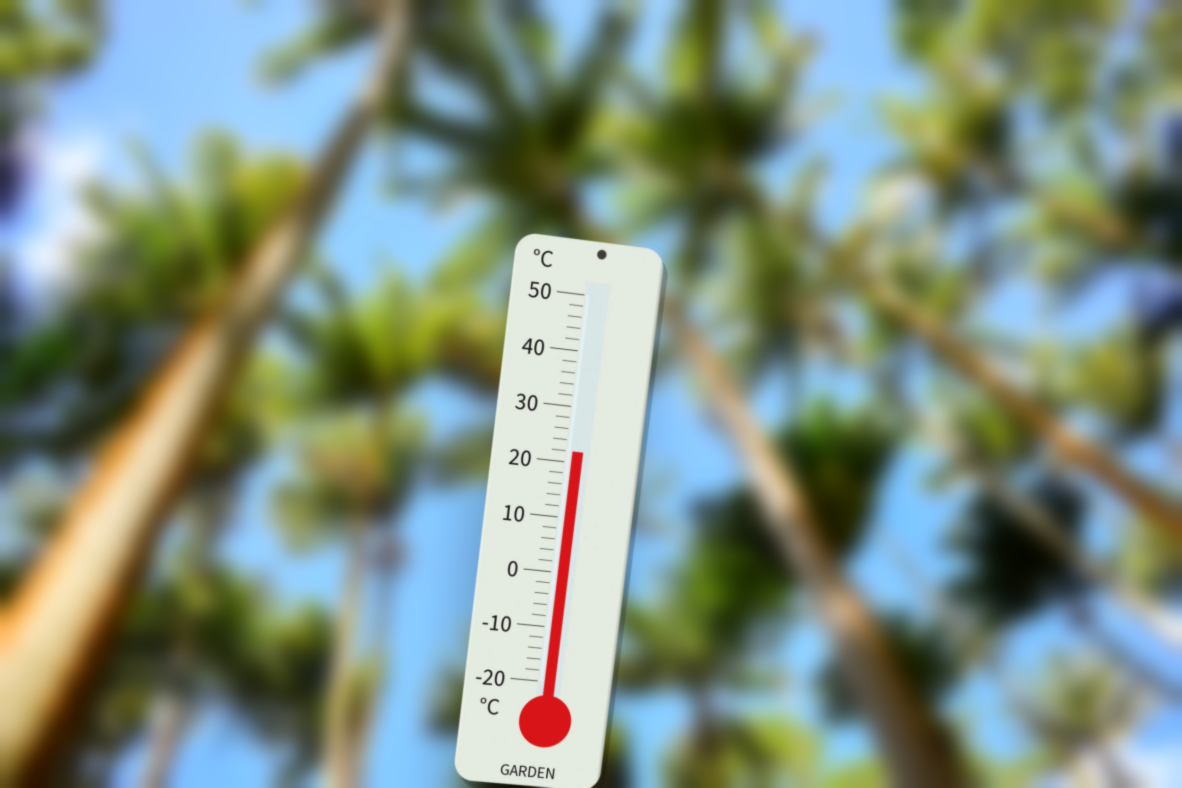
°C 22
